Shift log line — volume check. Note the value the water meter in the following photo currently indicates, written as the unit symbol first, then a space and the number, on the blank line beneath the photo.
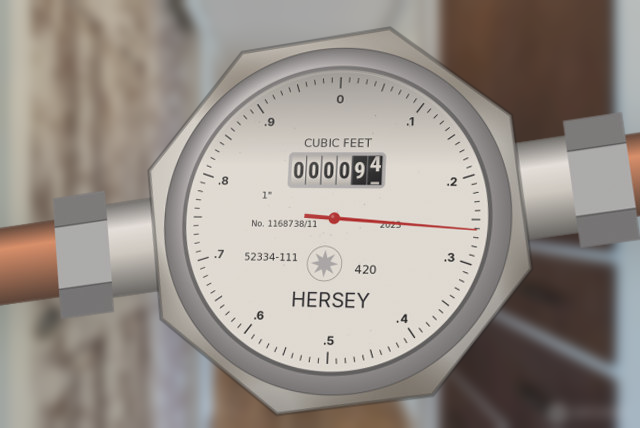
ft³ 94.26
